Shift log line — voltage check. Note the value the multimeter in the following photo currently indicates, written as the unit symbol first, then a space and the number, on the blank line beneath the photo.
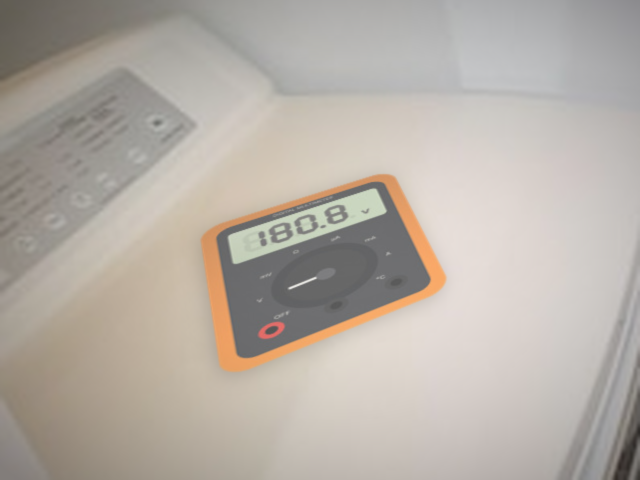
V 180.8
